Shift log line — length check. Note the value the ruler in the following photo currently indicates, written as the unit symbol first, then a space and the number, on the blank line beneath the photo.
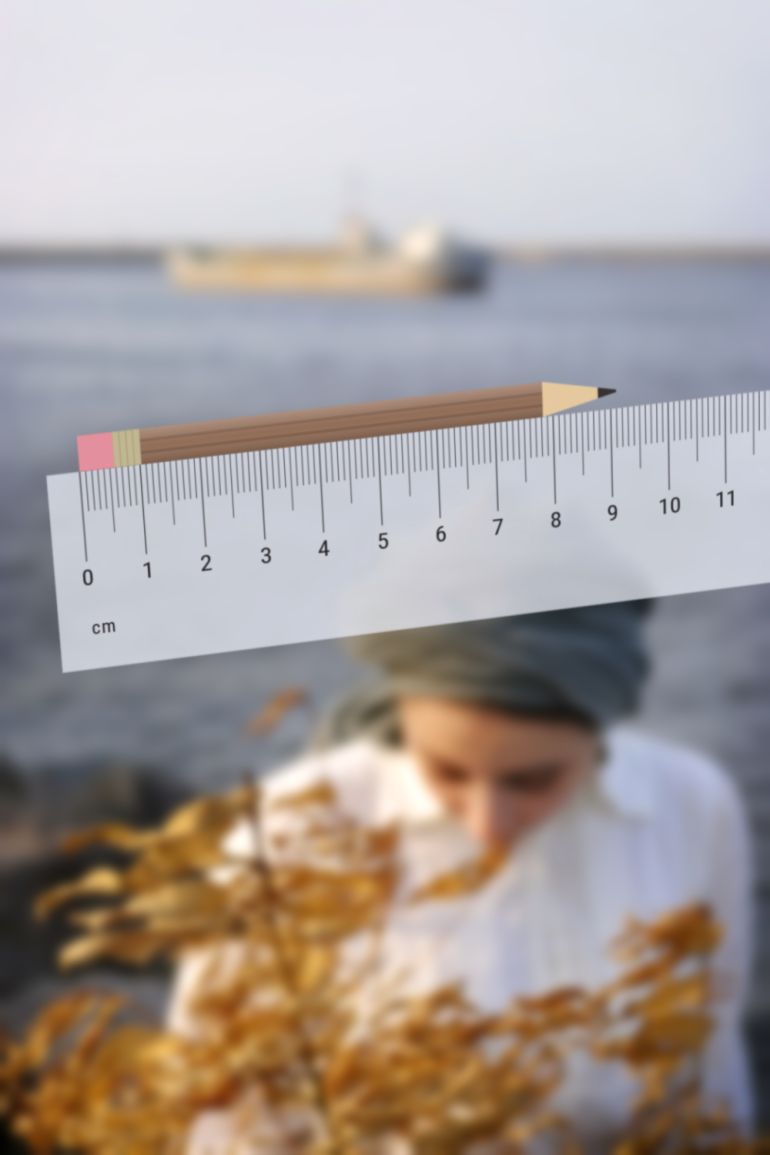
cm 9.1
